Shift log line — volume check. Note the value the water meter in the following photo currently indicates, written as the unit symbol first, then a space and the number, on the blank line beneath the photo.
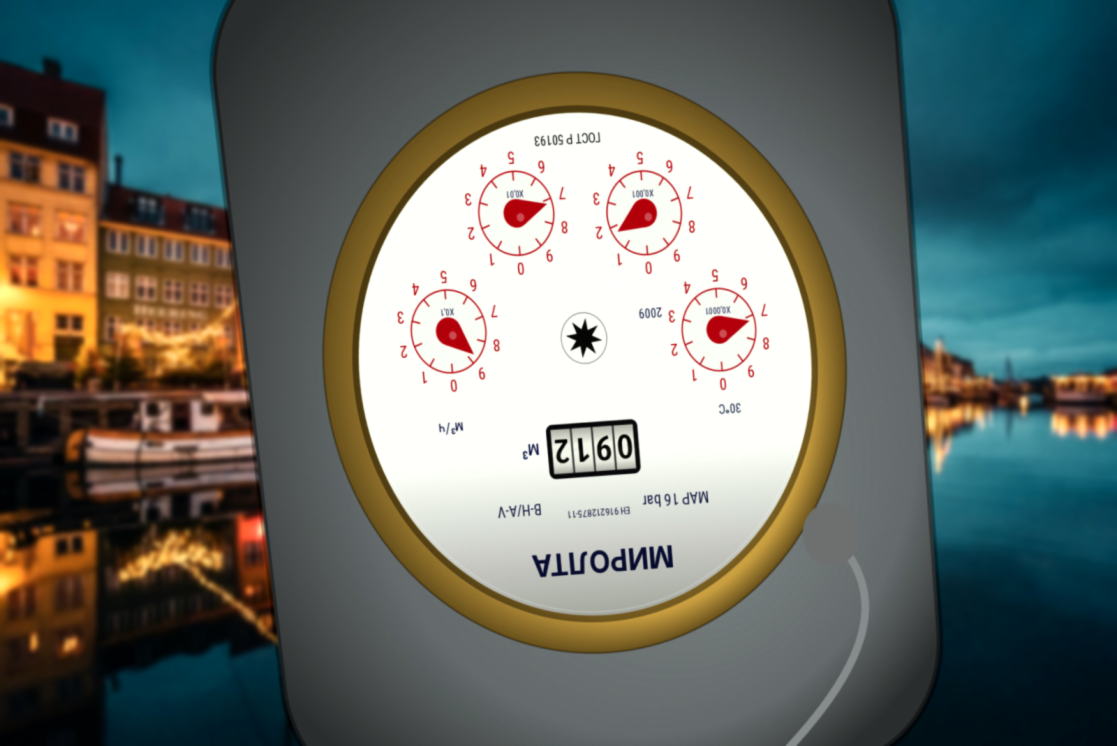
m³ 912.8717
